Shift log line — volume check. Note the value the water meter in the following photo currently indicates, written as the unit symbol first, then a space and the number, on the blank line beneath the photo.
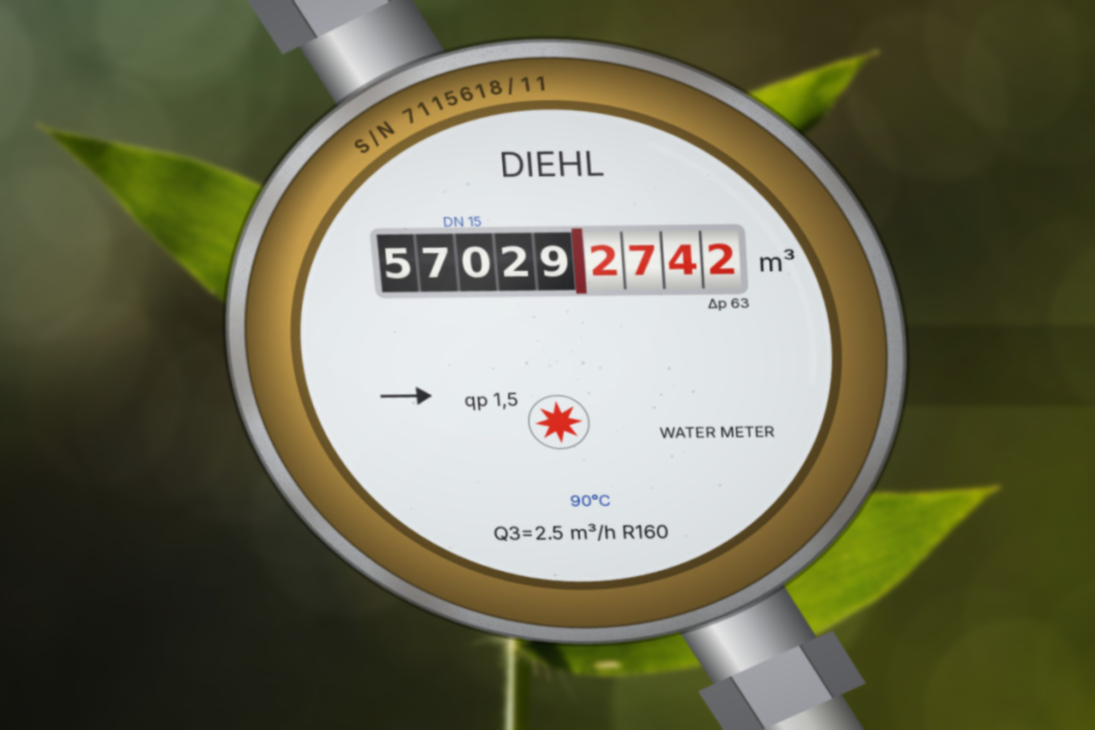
m³ 57029.2742
